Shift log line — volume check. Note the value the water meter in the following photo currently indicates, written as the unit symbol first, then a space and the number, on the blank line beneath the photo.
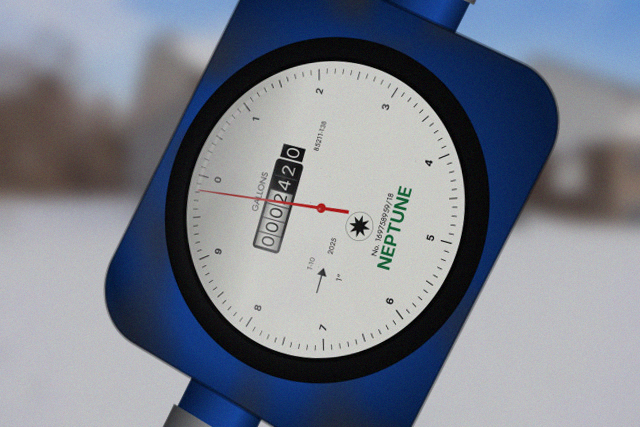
gal 2419.8
